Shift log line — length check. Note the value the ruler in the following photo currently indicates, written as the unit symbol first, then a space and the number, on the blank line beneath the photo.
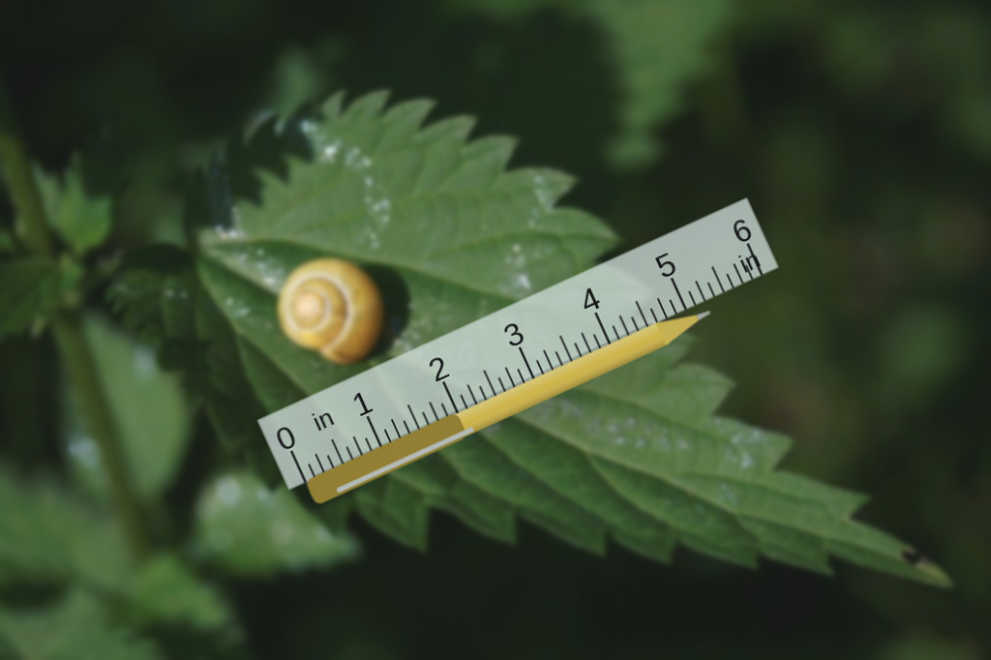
in 5.25
